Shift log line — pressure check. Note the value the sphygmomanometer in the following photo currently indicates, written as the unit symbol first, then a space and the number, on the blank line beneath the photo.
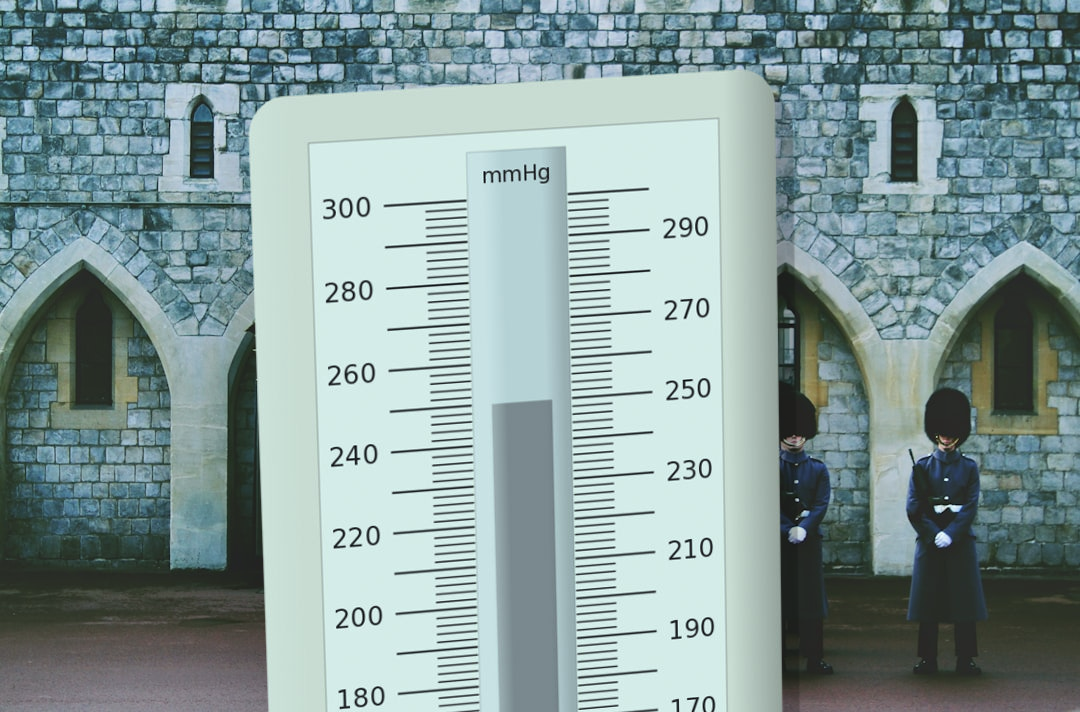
mmHg 250
